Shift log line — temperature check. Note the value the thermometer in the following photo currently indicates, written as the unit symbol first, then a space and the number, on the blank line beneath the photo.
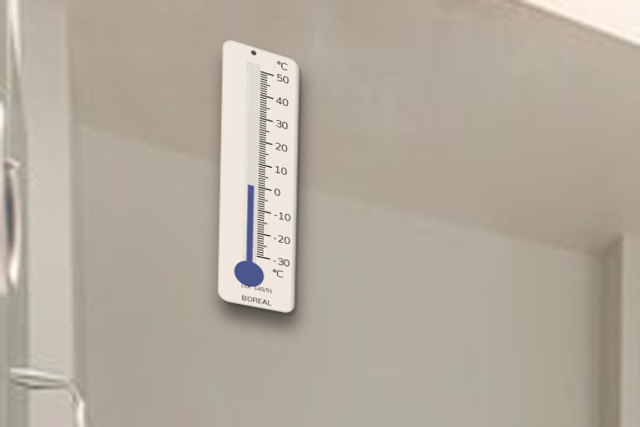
°C 0
